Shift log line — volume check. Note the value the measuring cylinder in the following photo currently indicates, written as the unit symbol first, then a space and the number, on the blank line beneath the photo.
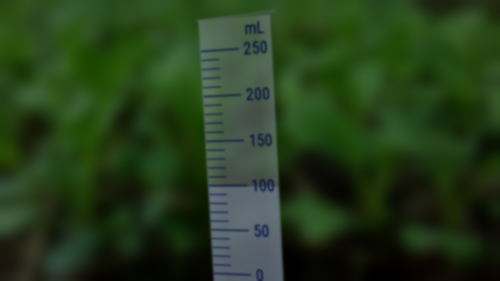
mL 100
